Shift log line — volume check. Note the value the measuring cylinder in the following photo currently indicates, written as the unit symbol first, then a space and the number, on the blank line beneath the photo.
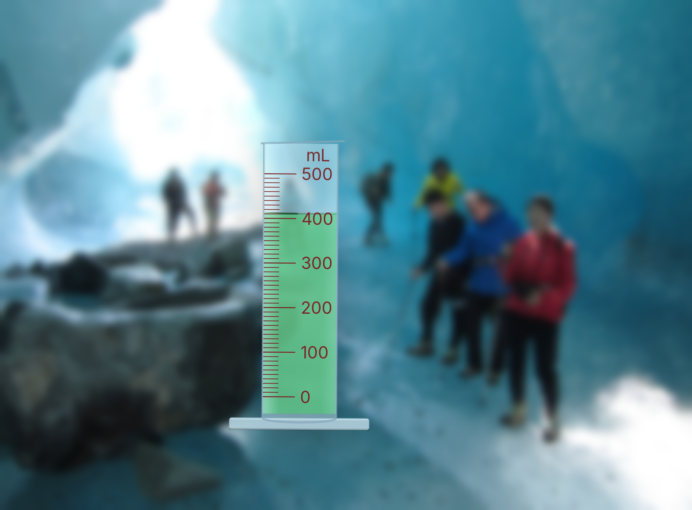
mL 410
